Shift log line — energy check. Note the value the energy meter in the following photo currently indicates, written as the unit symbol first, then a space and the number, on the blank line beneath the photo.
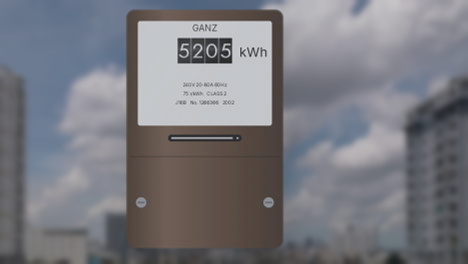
kWh 5205
